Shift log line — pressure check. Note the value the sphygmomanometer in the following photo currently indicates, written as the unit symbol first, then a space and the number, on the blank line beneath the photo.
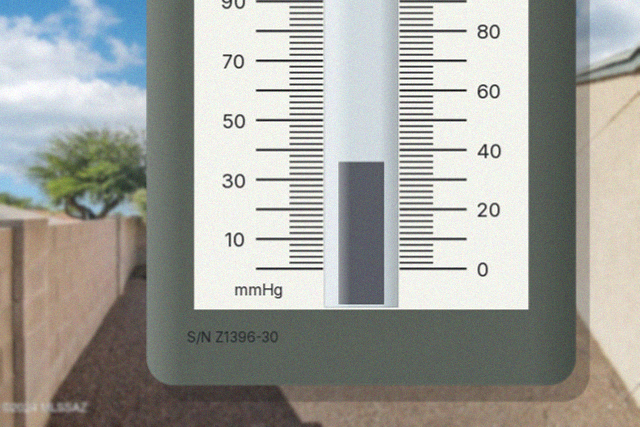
mmHg 36
